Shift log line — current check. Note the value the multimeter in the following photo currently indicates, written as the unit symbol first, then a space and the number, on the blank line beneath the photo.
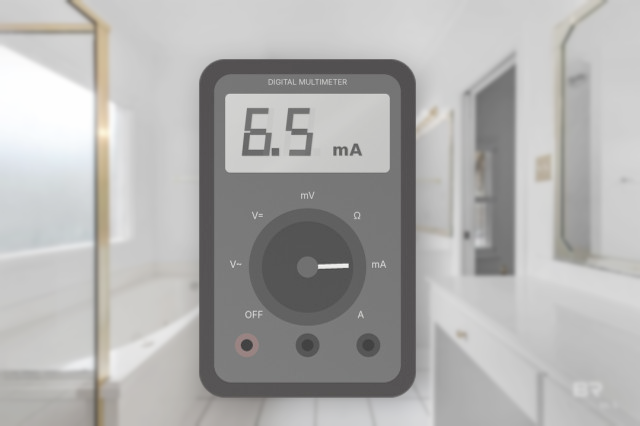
mA 6.5
